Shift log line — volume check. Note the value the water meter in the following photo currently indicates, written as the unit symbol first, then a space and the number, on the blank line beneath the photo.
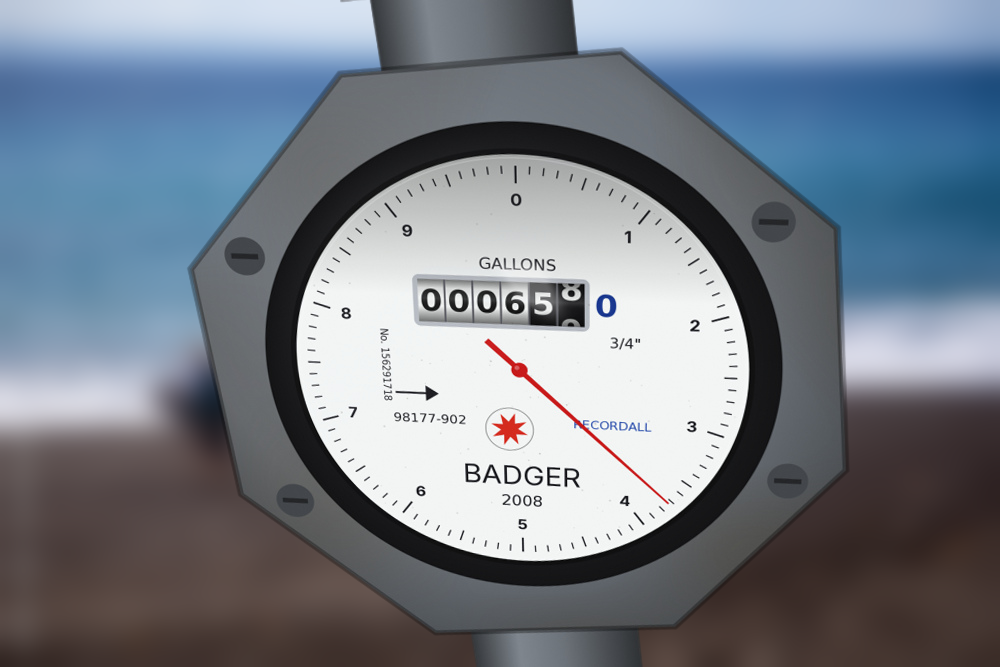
gal 6583.7
